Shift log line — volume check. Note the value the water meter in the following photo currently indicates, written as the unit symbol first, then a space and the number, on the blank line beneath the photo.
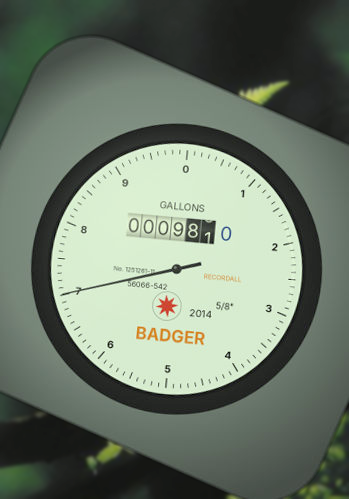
gal 9807.0
